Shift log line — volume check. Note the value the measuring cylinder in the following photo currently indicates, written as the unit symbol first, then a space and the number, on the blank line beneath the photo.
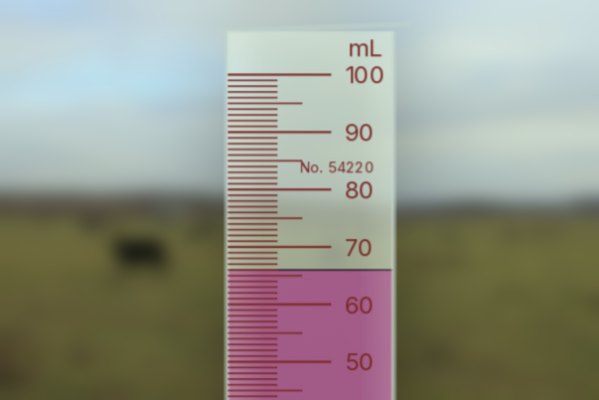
mL 66
